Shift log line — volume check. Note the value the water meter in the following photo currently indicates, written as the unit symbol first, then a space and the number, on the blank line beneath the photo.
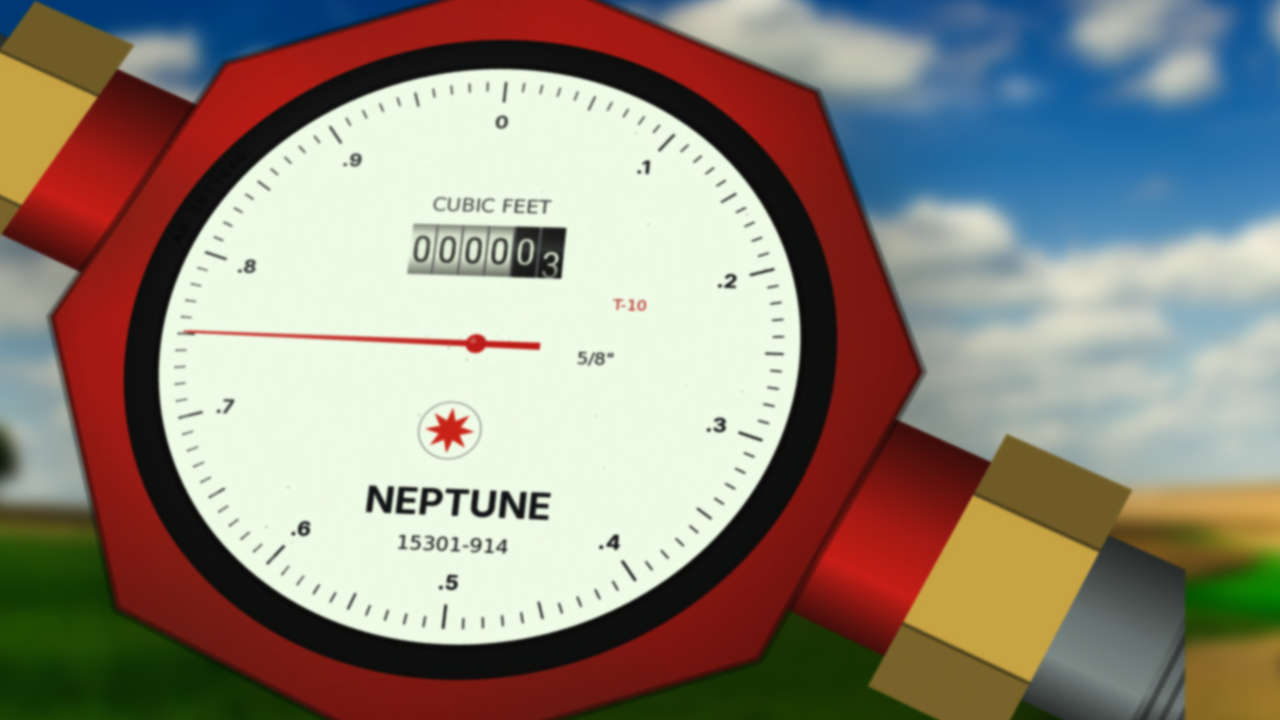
ft³ 2.75
